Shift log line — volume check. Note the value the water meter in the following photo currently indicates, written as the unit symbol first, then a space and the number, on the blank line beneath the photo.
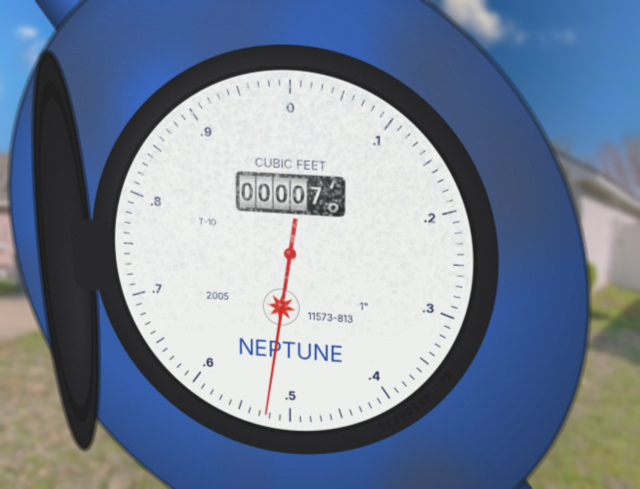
ft³ 77.52
